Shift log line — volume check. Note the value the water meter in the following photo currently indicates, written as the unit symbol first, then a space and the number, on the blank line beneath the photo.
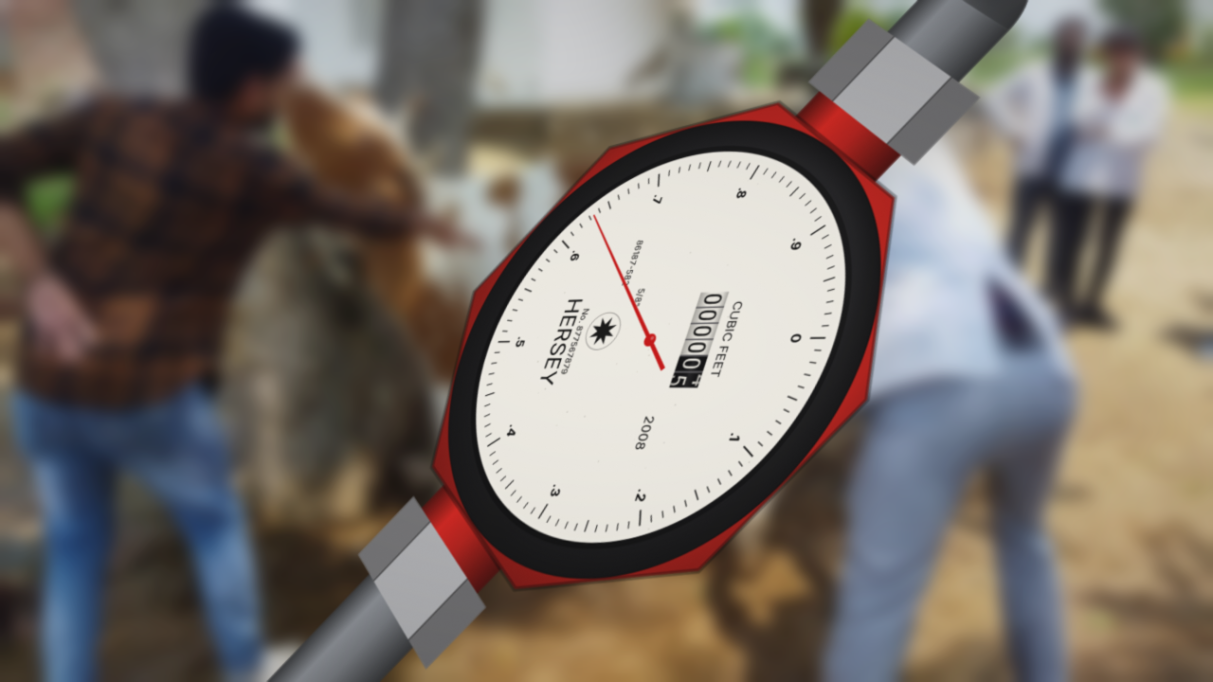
ft³ 4.63
